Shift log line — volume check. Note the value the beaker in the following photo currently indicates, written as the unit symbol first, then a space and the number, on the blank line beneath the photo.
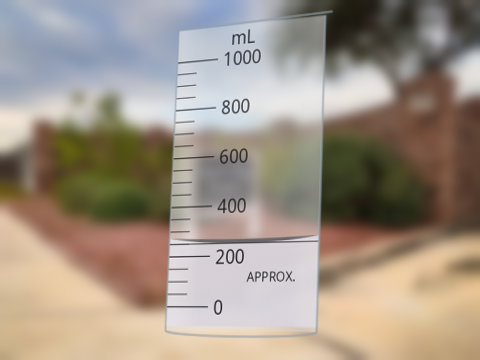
mL 250
